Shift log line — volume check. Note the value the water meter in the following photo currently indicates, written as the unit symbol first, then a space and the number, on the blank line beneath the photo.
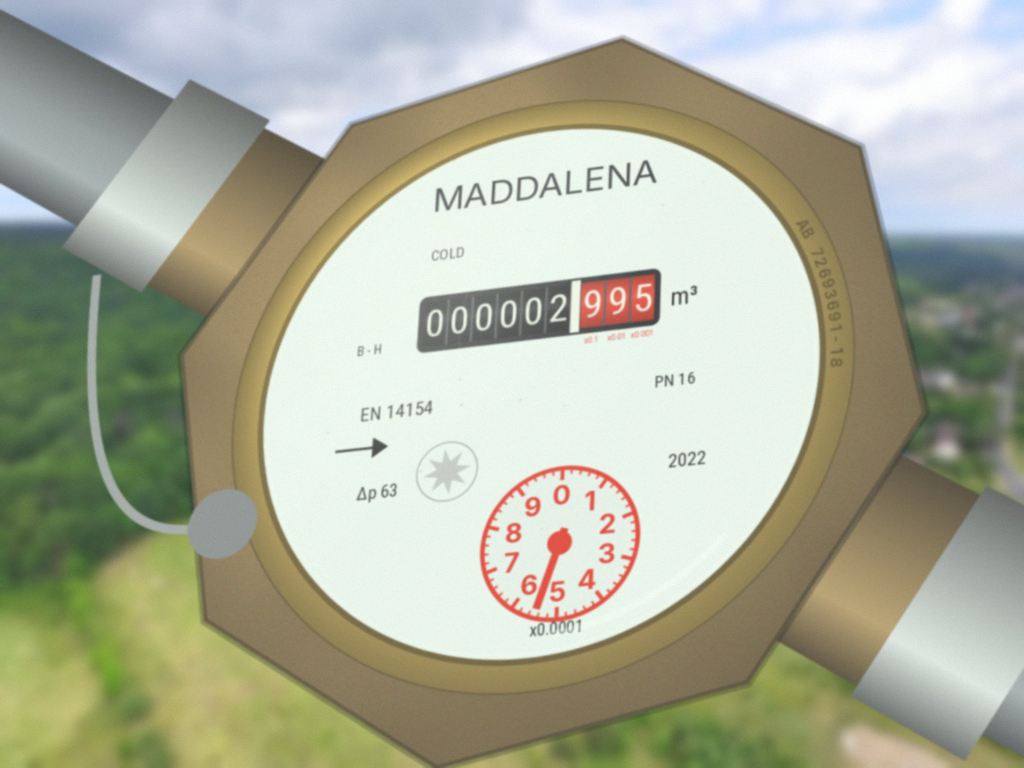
m³ 2.9955
